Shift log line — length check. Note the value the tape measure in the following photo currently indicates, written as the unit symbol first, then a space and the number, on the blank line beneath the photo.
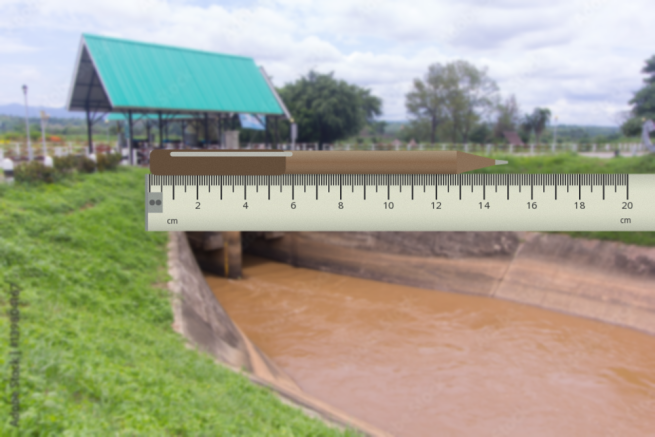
cm 15
